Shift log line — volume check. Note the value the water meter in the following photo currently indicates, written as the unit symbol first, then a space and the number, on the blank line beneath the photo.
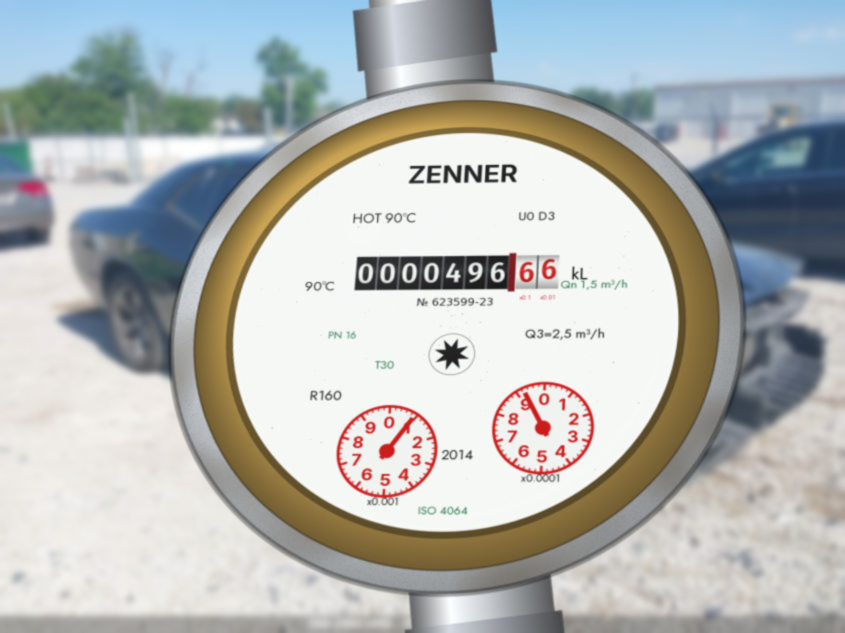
kL 496.6609
